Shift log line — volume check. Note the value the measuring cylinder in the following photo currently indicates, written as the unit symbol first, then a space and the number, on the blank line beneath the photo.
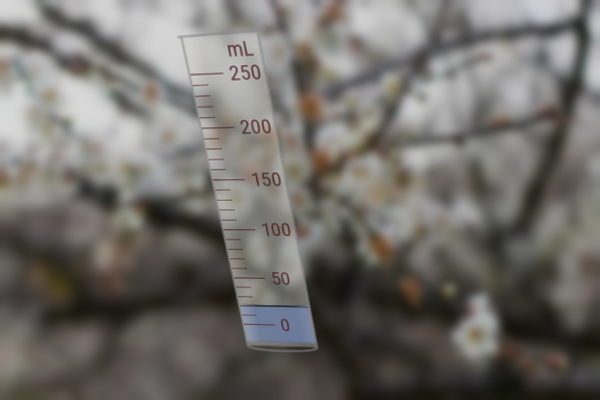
mL 20
